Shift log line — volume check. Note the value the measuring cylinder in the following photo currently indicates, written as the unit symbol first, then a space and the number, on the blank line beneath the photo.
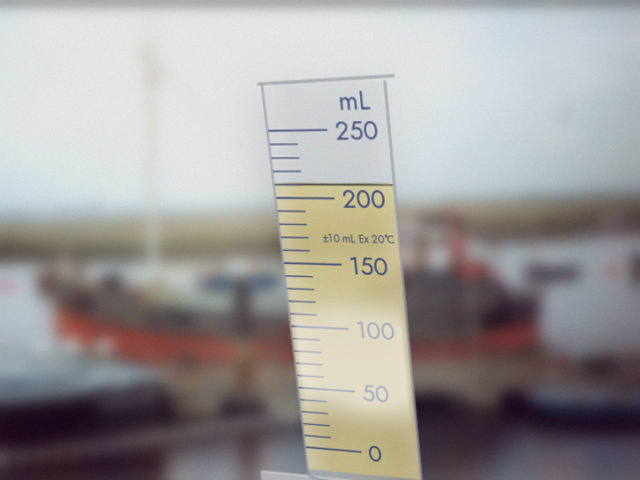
mL 210
